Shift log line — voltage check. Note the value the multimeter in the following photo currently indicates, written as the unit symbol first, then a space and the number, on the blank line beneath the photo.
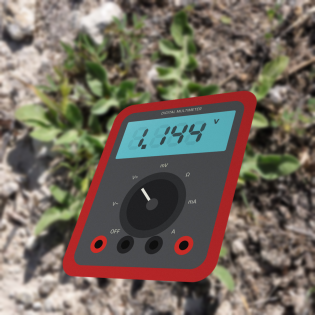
V 1.144
